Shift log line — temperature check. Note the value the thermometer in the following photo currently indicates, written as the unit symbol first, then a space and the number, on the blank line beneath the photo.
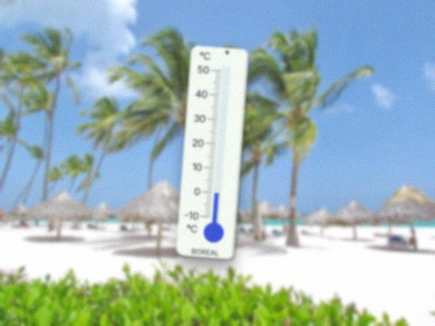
°C 0
